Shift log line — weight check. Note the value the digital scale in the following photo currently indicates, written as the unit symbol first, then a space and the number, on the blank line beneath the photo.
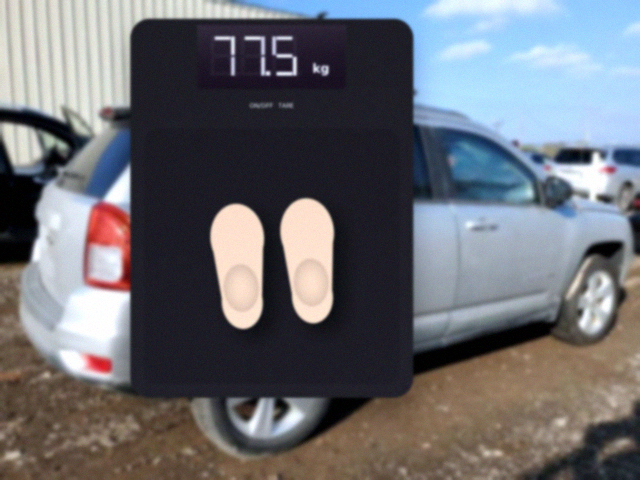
kg 77.5
